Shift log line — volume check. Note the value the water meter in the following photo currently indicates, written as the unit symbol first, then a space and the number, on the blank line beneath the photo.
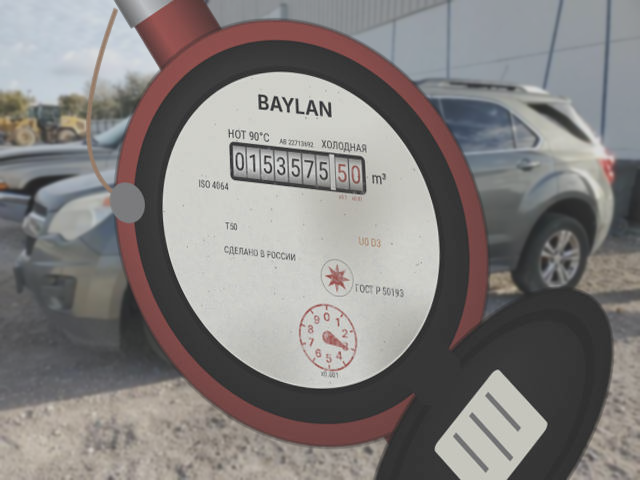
m³ 153575.503
